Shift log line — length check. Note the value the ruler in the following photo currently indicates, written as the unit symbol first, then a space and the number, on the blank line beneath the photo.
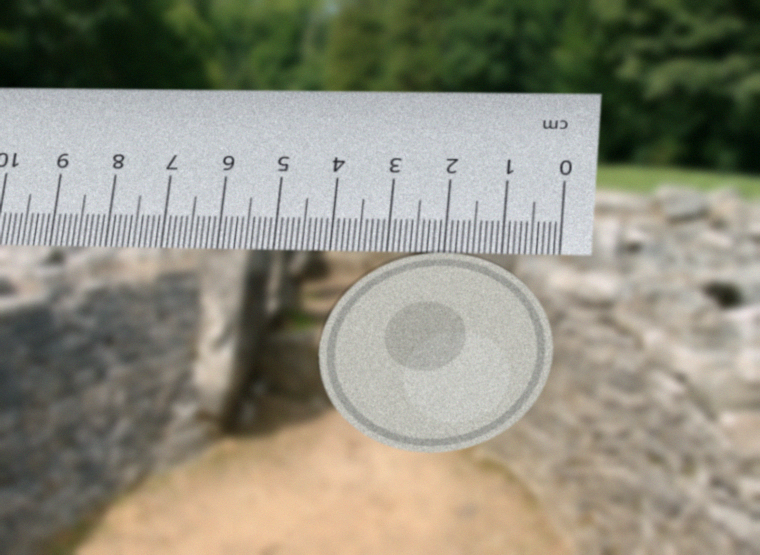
cm 4
